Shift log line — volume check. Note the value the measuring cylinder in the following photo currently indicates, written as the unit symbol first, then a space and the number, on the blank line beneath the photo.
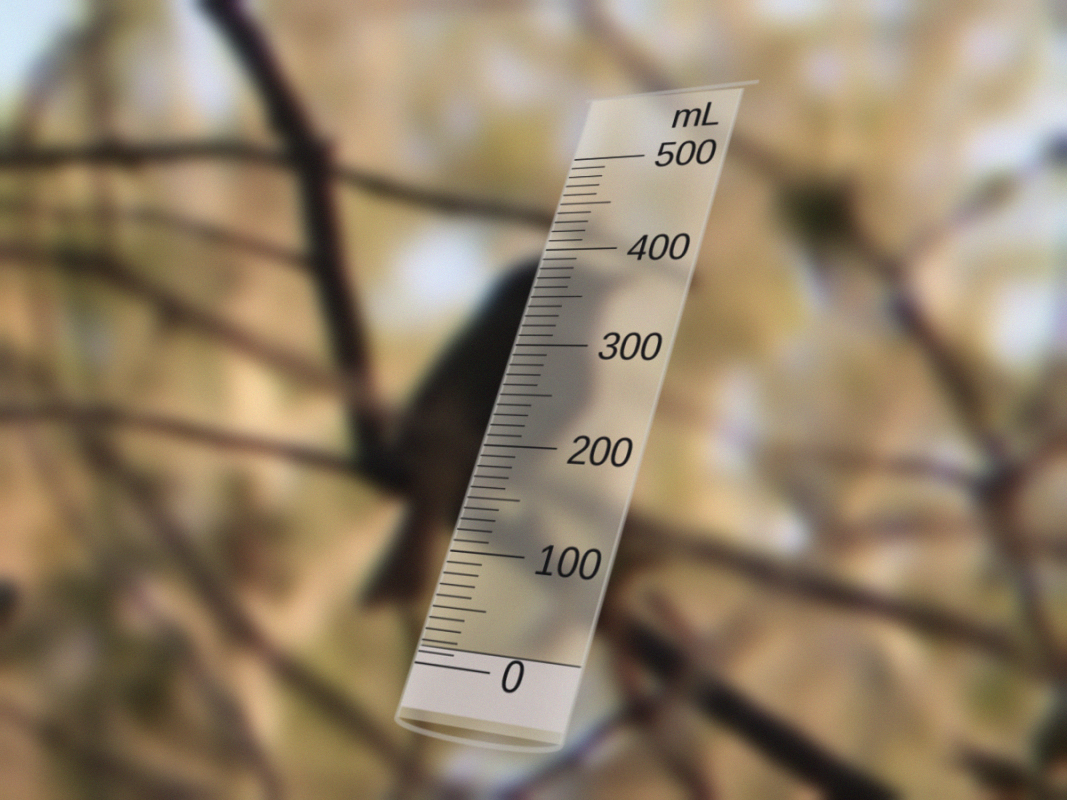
mL 15
